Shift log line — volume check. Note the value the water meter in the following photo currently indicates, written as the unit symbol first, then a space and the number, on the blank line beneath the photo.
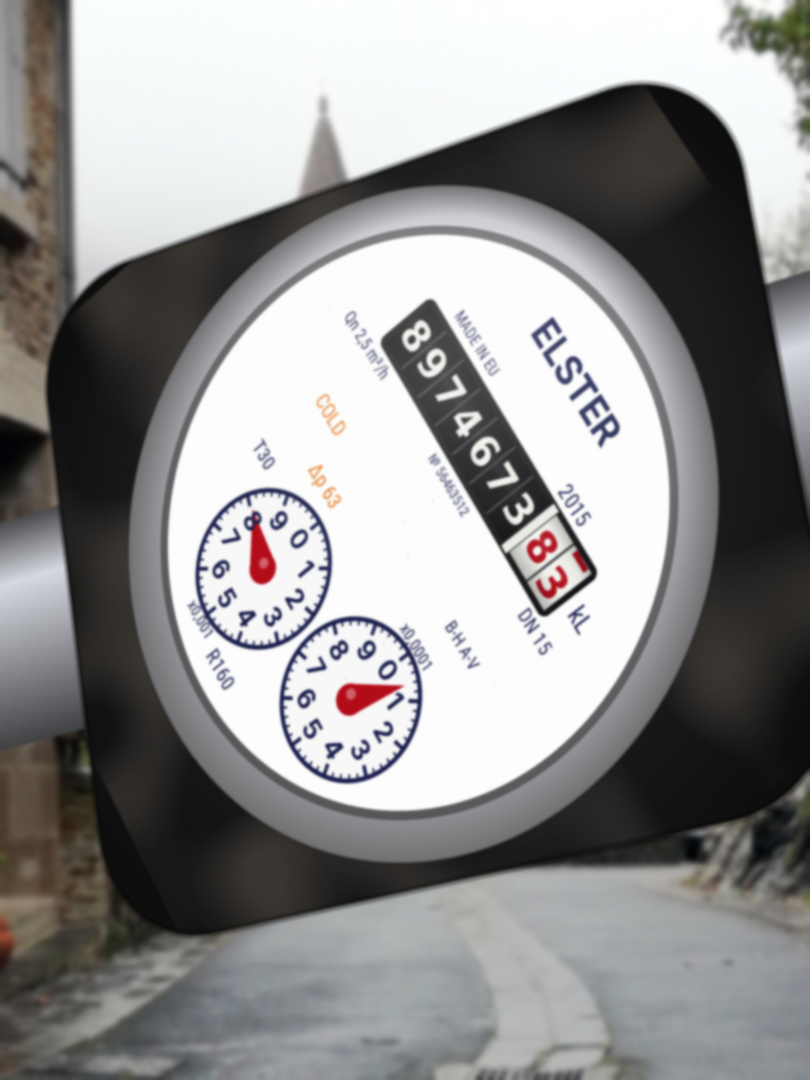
kL 8974673.8280
